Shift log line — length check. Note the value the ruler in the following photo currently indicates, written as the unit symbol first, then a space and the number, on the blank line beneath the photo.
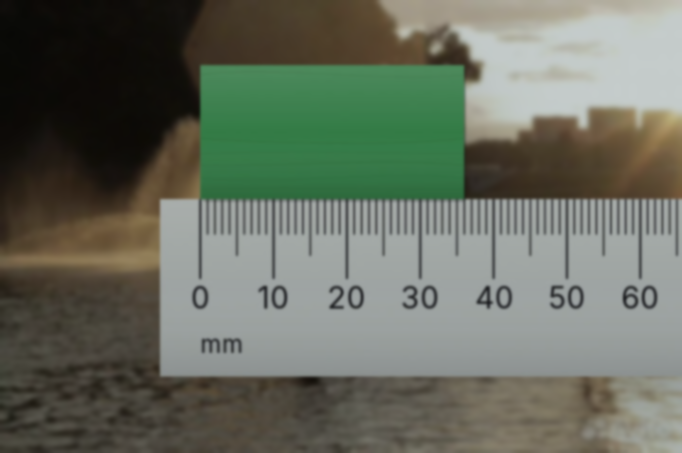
mm 36
